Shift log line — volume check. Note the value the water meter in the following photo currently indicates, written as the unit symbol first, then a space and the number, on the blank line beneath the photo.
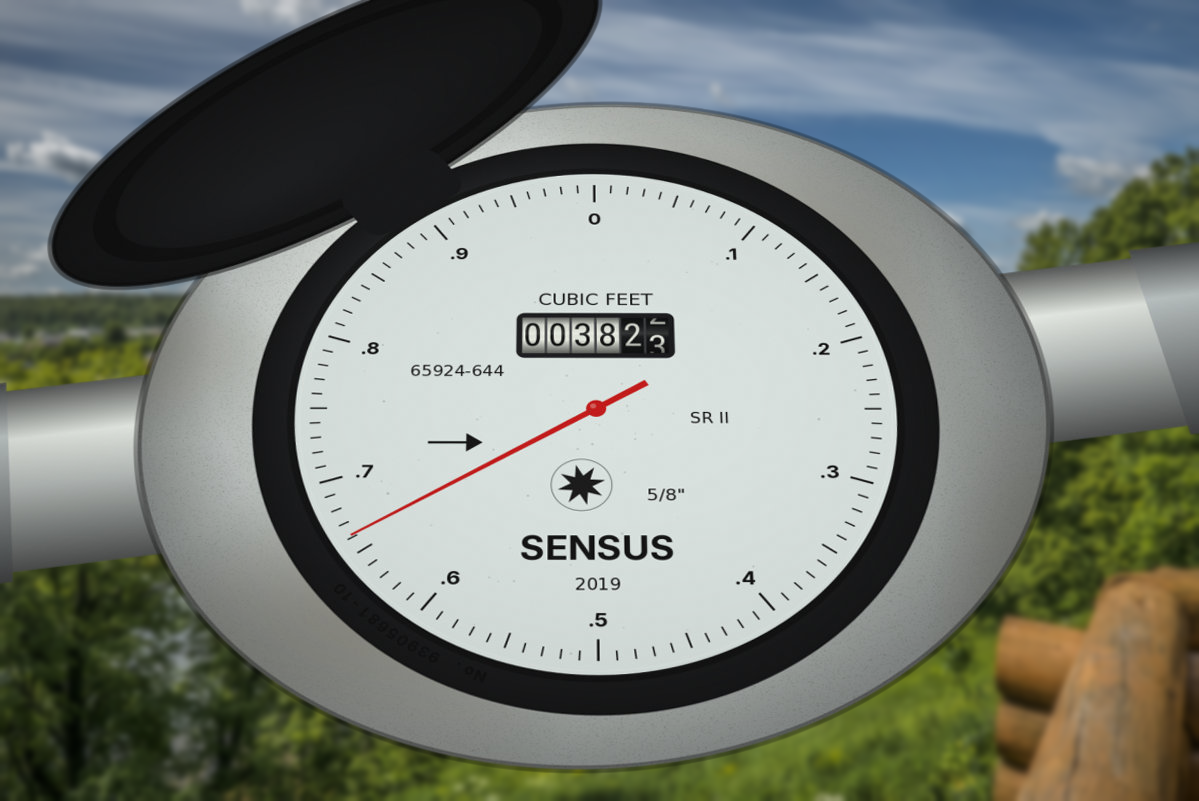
ft³ 3822.66
